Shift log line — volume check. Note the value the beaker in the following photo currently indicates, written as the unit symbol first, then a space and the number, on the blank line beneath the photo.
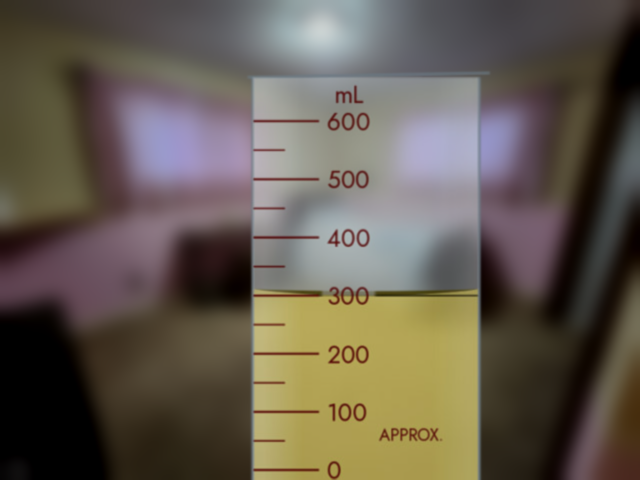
mL 300
